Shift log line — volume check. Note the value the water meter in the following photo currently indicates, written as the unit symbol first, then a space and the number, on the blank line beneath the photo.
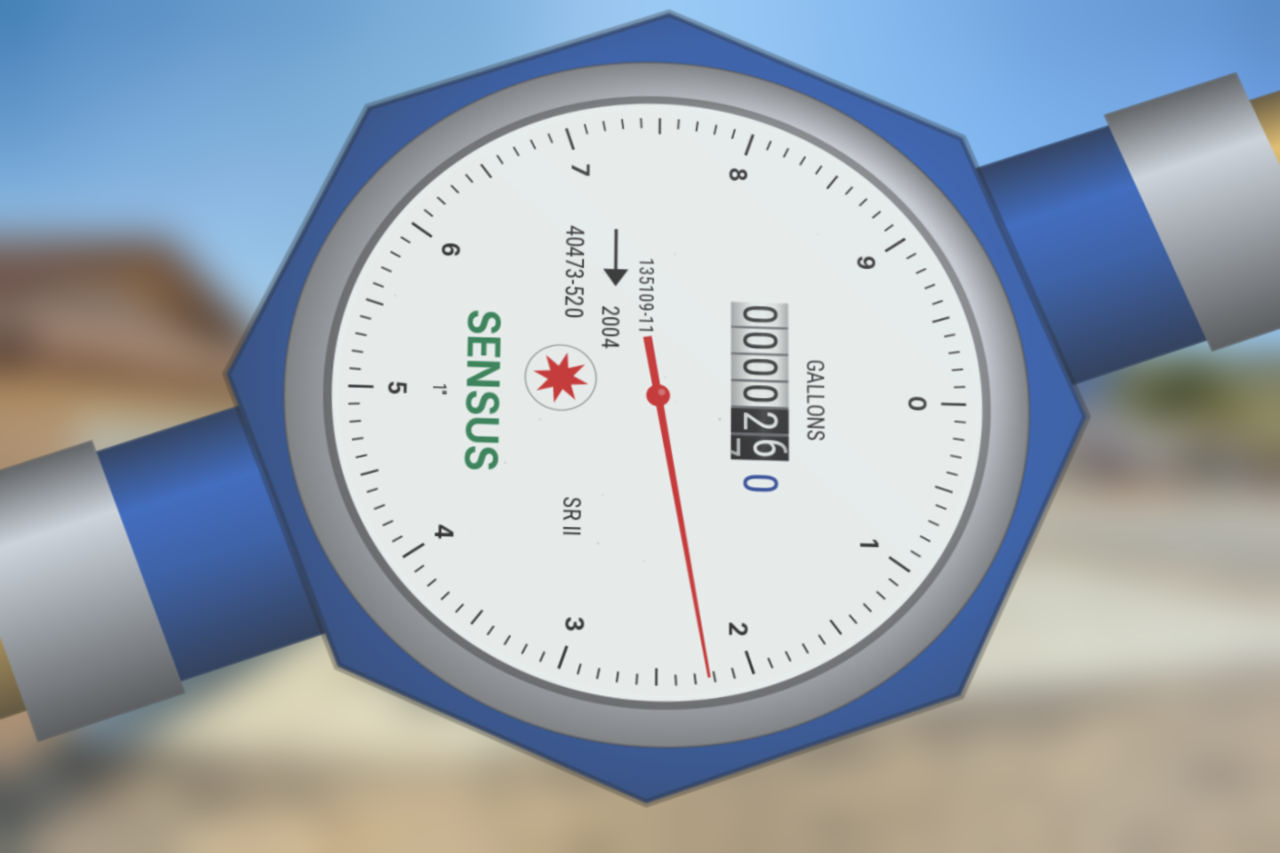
gal 262.2
